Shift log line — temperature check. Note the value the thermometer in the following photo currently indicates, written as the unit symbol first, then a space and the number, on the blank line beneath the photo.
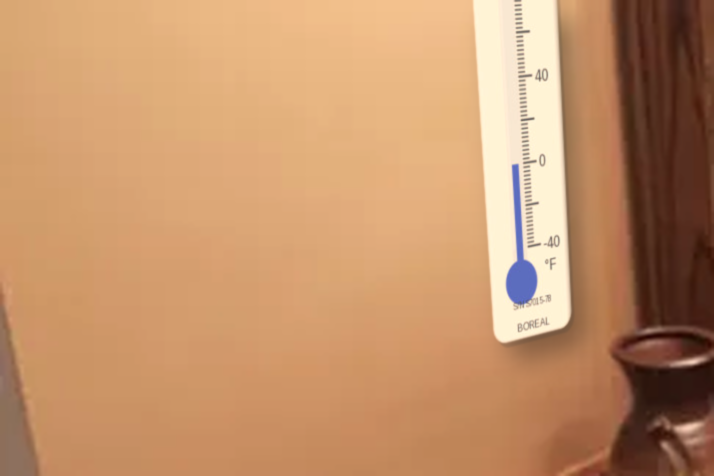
°F 0
